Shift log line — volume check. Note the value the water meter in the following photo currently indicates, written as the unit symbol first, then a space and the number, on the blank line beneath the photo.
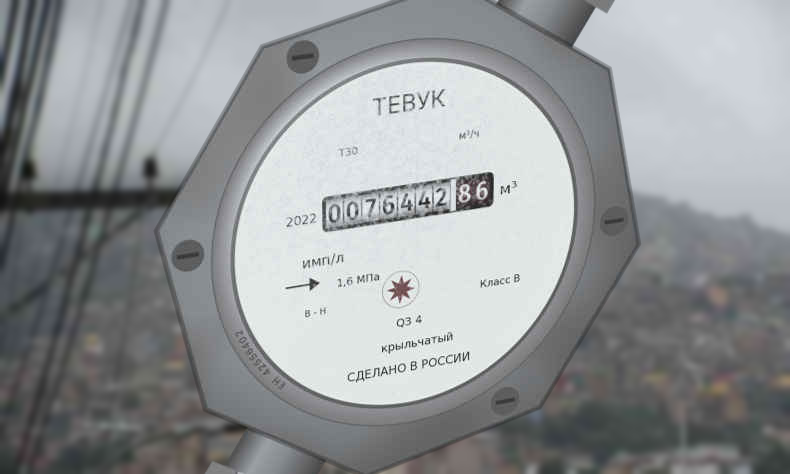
m³ 76442.86
